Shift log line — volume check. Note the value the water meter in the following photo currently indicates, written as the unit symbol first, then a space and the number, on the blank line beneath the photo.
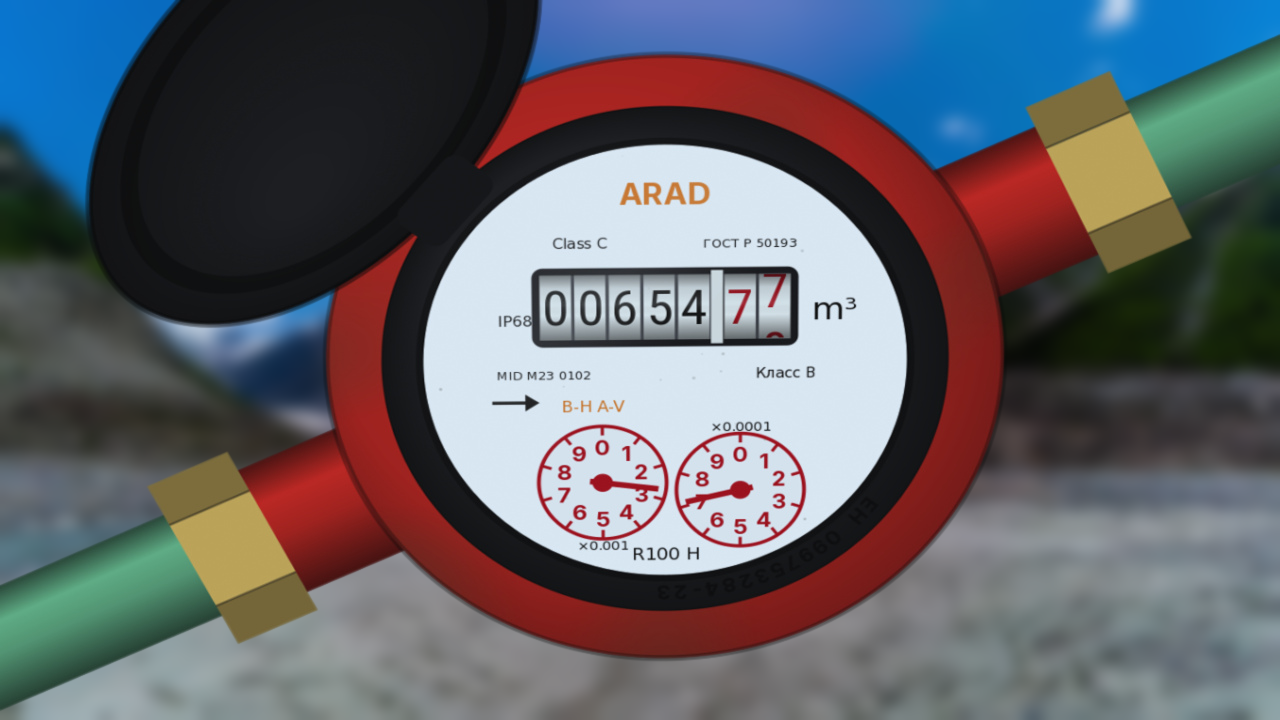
m³ 654.7727
